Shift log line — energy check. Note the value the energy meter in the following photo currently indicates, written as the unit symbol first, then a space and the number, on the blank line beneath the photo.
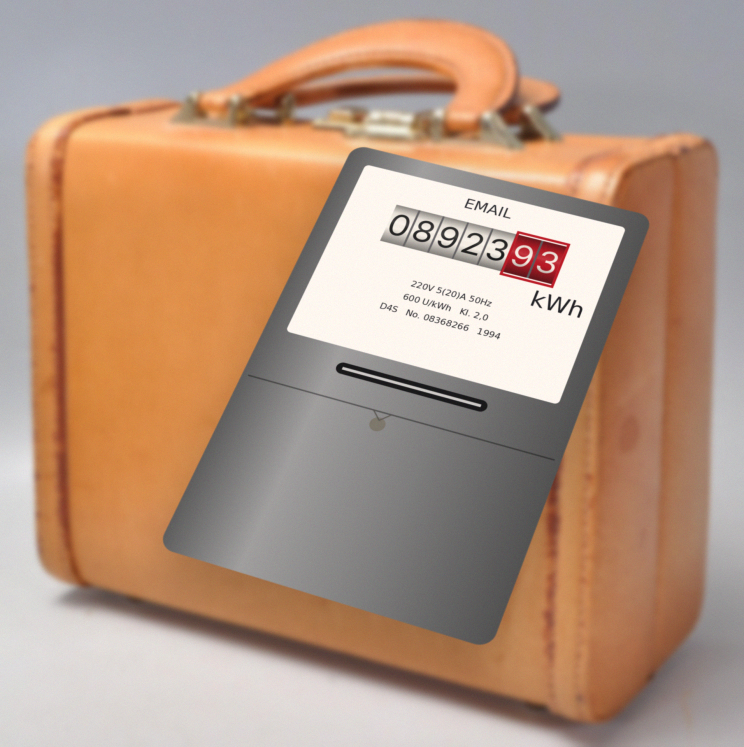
kWh 8923.93
